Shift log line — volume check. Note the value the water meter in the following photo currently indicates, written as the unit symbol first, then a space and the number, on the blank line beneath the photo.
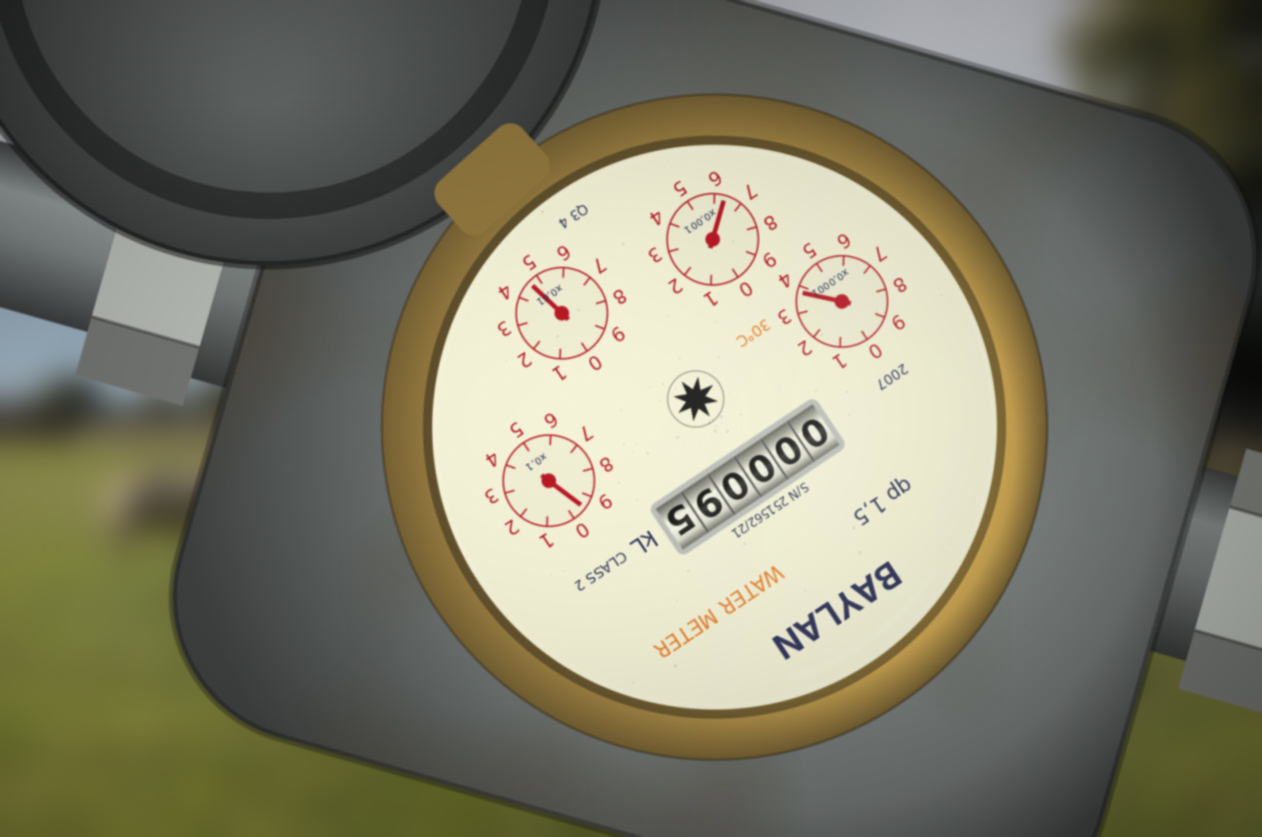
kL 94.9463
